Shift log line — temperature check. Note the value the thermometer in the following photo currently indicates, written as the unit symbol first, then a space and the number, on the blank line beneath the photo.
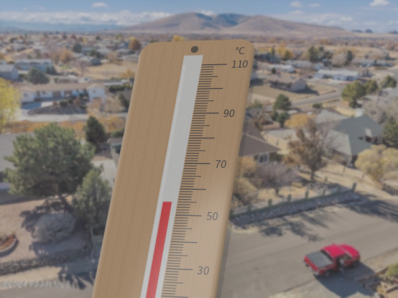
°C 55
